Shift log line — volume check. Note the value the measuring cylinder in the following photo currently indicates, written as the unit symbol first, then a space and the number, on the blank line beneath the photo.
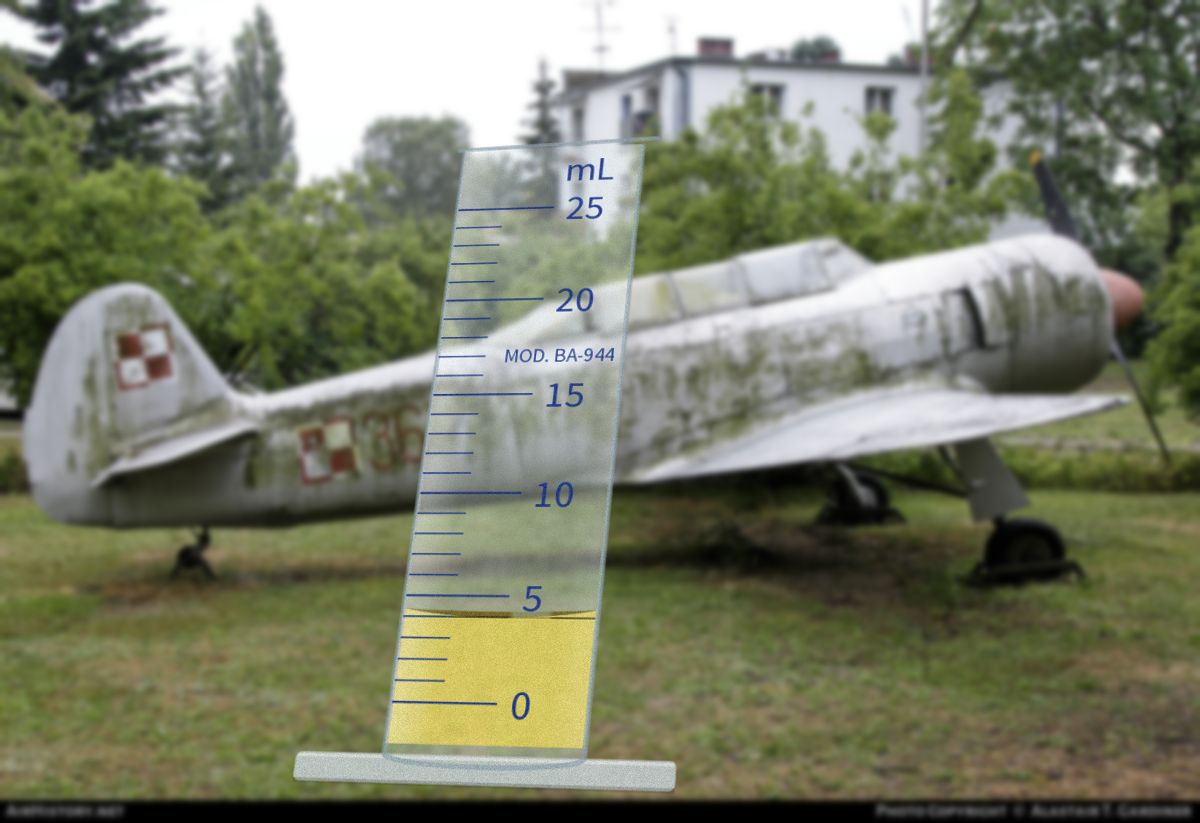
mL 4
